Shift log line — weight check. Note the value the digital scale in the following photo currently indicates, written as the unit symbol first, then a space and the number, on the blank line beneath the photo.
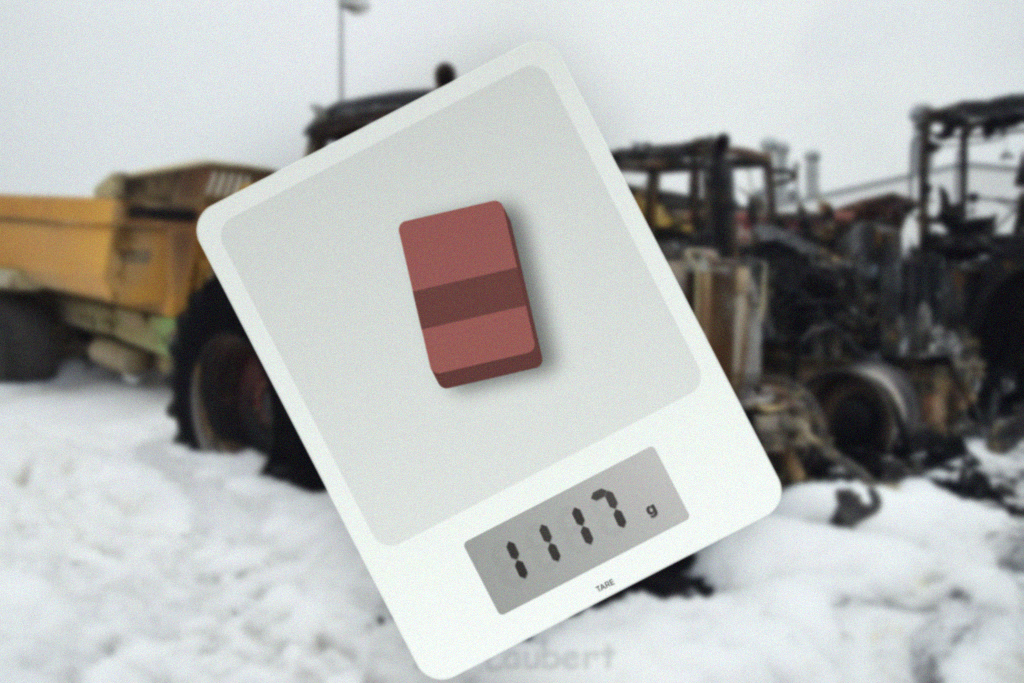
g 1117
